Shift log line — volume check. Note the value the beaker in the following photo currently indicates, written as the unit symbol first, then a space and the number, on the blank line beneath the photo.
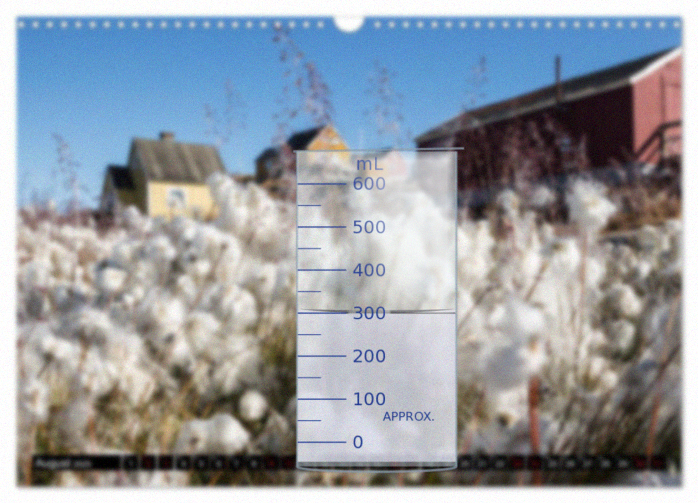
mL 300
